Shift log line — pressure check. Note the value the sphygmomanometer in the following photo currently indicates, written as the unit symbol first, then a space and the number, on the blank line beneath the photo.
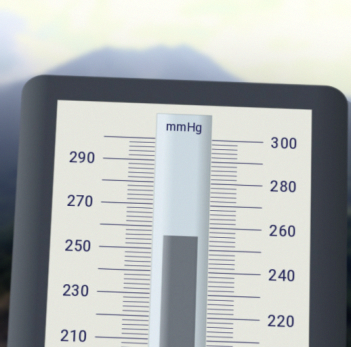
mmHg 256
